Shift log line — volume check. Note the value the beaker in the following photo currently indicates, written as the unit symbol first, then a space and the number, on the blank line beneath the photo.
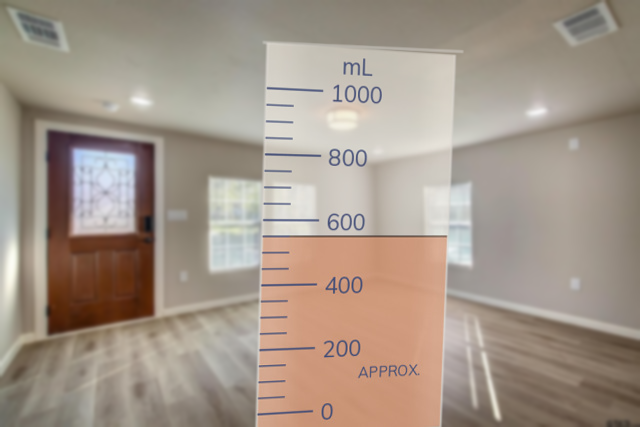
mL 550
